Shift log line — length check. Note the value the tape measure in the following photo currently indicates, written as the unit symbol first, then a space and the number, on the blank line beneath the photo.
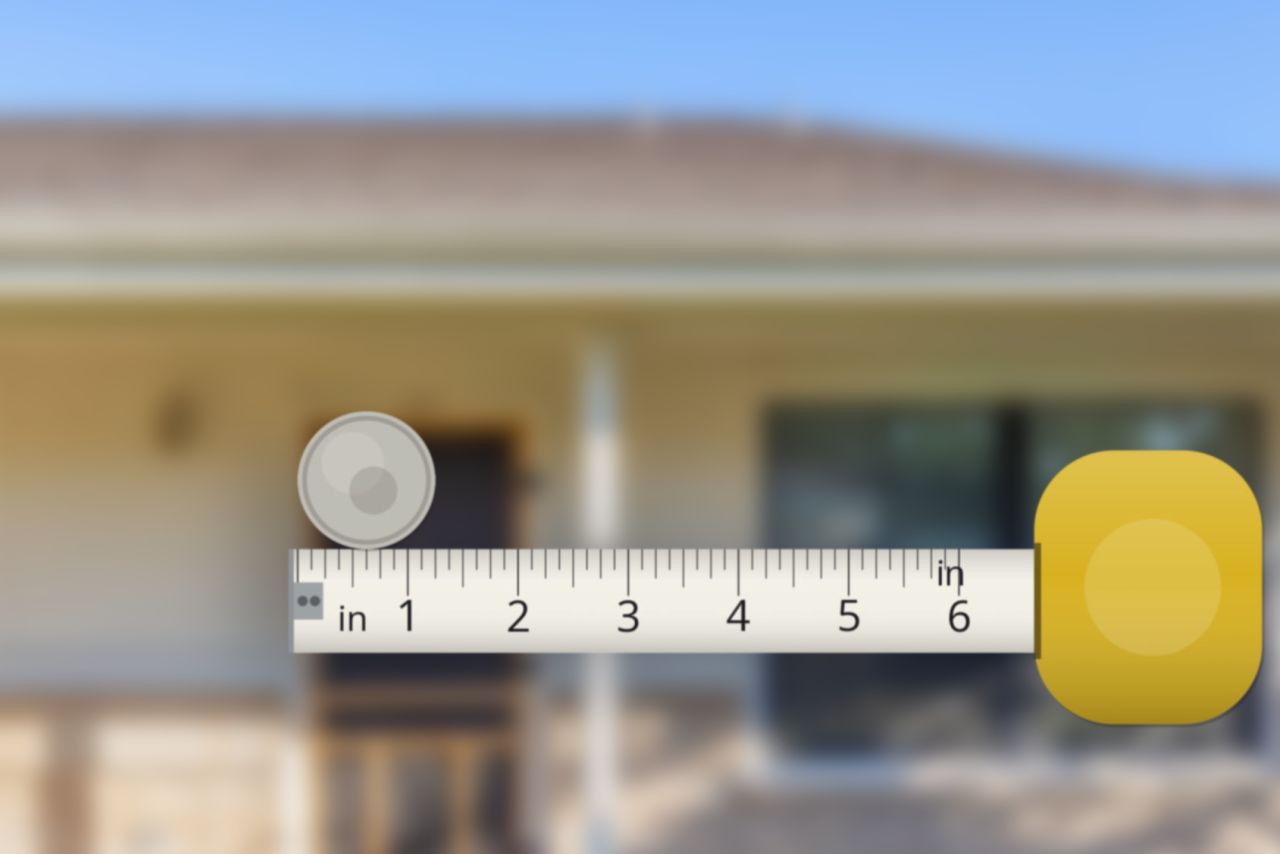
in 1.25
